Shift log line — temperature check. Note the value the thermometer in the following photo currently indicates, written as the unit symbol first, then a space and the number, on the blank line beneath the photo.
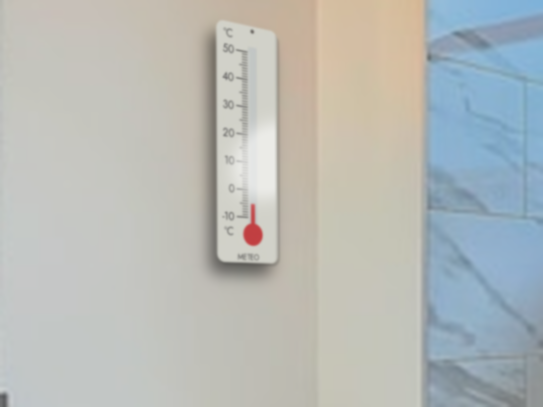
°C -5
